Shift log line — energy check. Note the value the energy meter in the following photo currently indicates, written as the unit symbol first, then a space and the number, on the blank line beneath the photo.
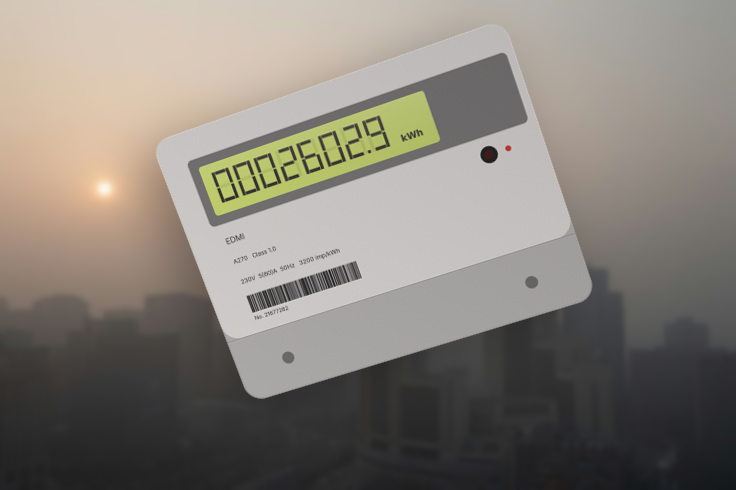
kWh 2602.9
